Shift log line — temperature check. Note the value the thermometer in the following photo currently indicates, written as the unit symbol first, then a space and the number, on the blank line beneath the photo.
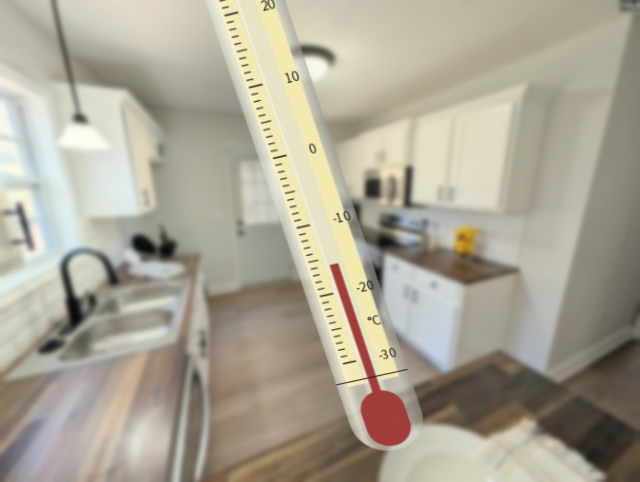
°C -16
